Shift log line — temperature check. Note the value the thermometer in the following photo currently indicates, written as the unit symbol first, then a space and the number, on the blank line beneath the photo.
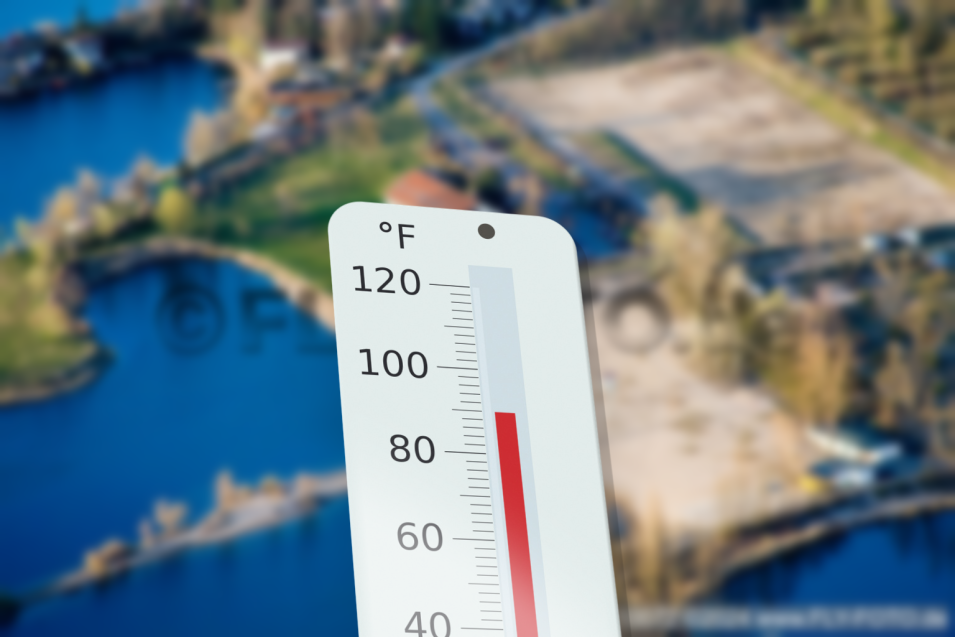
°F 90
